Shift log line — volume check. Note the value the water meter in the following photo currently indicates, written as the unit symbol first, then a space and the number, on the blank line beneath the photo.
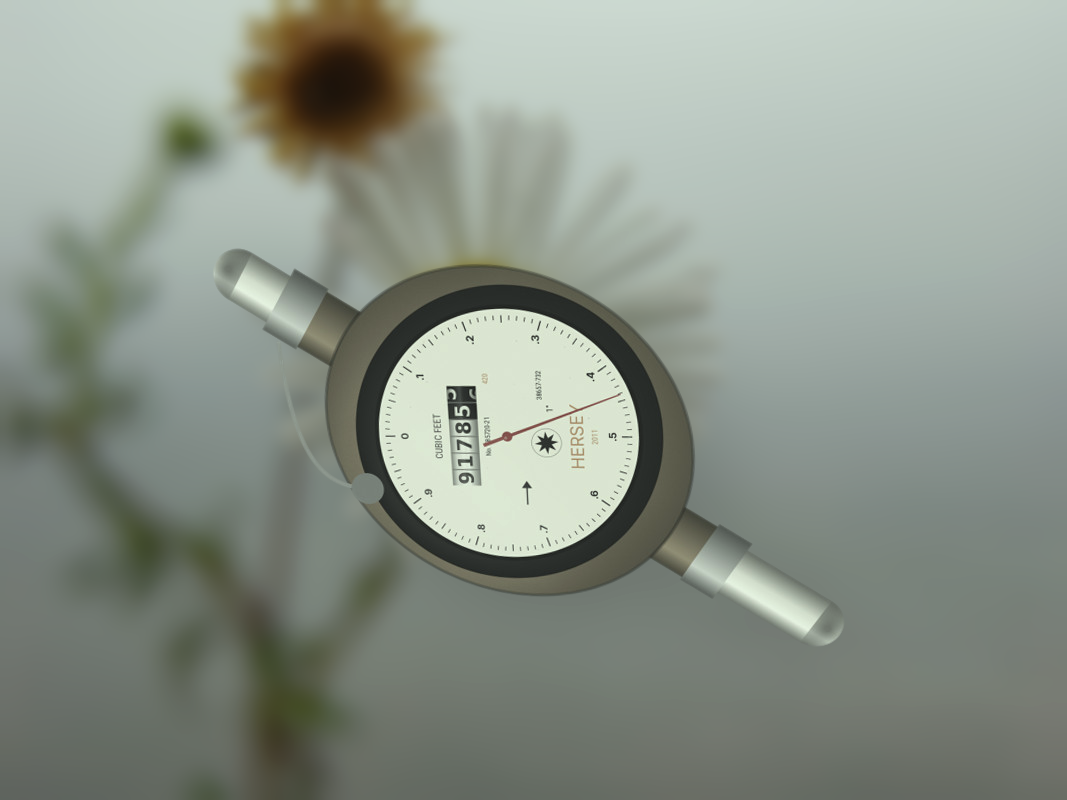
ft³ 917855.44
